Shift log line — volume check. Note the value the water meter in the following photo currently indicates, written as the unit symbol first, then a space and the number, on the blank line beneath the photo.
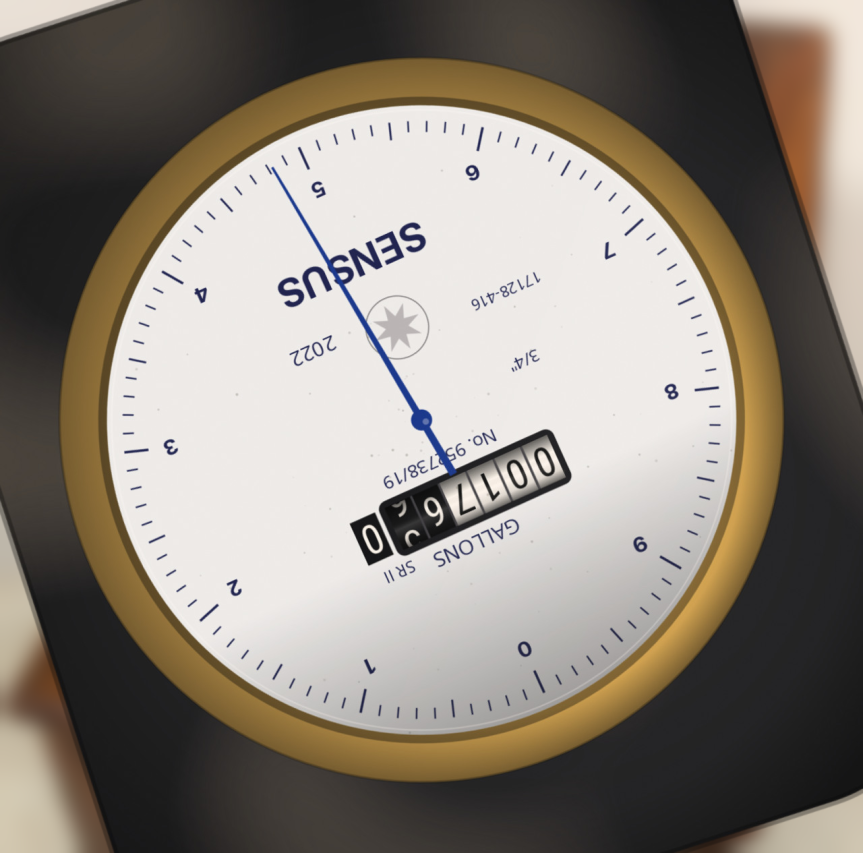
gal 17654.8
